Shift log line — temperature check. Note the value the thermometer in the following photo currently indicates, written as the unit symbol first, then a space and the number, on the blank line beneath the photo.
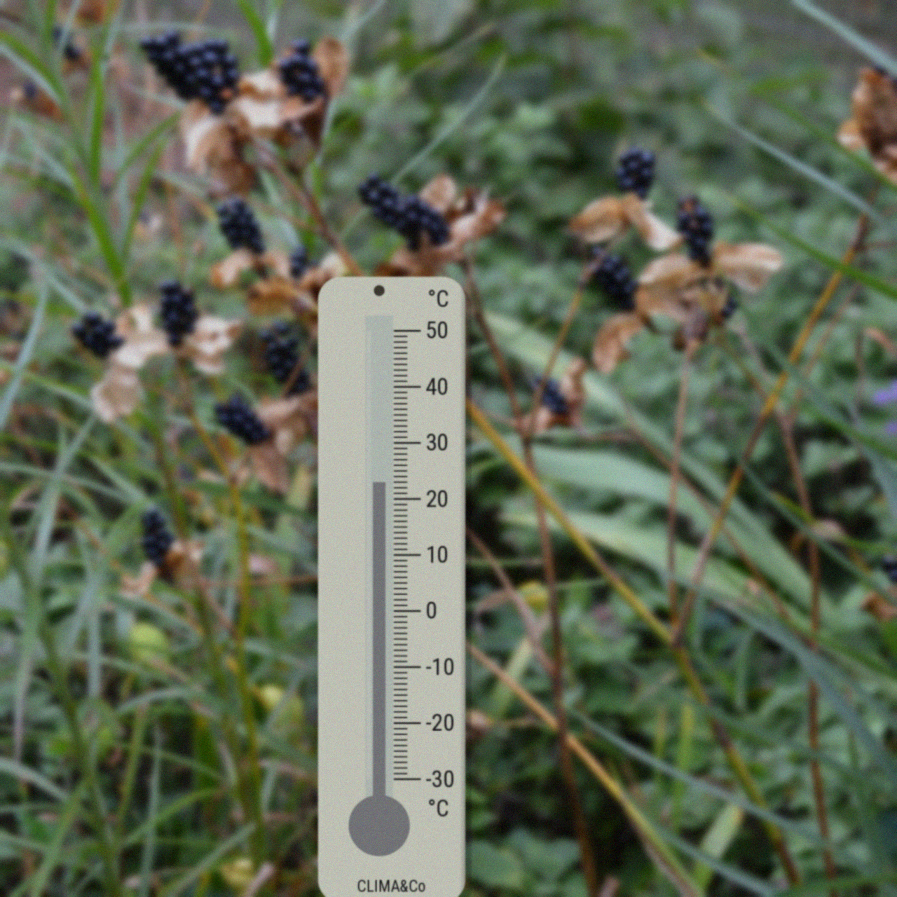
°C 23
